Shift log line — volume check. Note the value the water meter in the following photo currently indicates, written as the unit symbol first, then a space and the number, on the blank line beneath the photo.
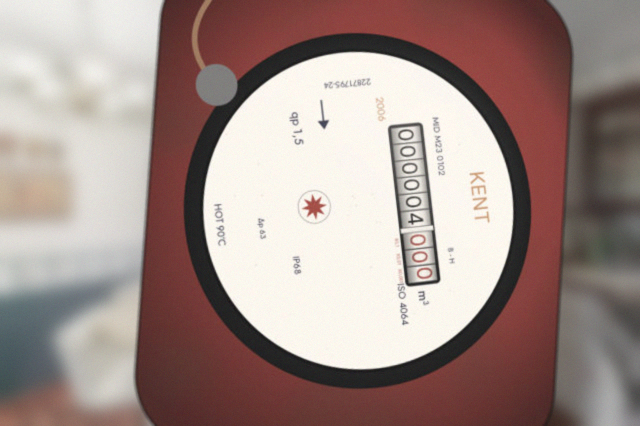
m³ 4.000
